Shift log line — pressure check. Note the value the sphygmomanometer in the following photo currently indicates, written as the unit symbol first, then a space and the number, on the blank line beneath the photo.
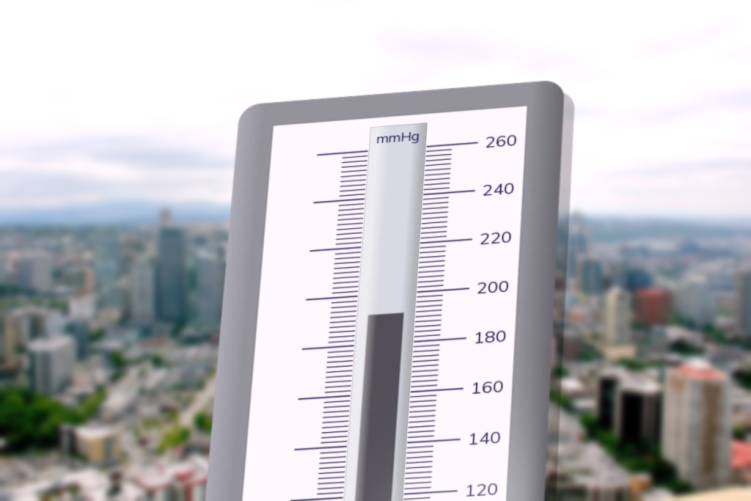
mmHg 192
